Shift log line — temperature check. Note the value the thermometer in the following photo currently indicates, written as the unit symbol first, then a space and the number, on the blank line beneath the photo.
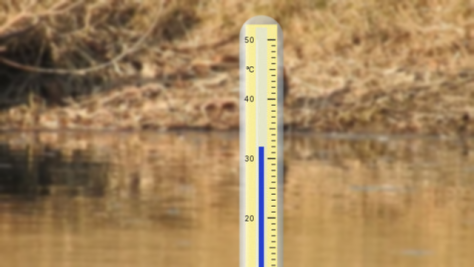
°C 32
